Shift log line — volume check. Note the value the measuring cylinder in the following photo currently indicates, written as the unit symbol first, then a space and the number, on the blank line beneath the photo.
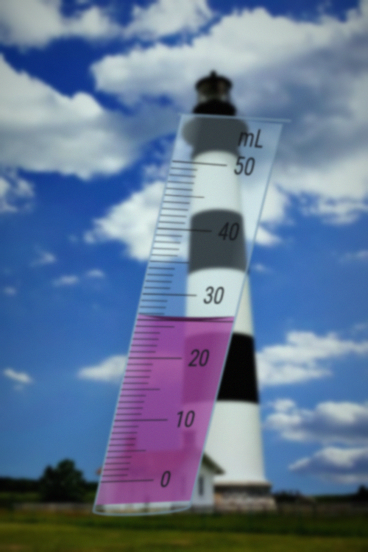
mL 26
